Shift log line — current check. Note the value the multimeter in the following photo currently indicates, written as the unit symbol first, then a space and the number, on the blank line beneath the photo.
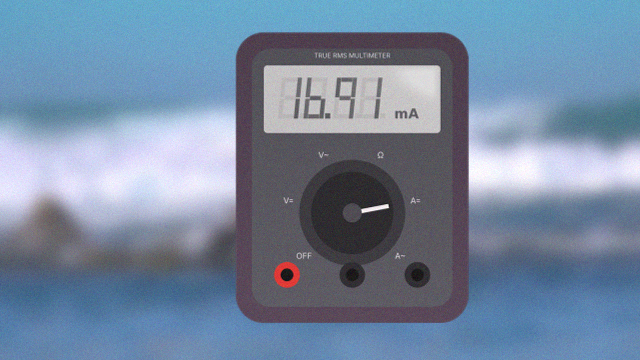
mA 16.91
